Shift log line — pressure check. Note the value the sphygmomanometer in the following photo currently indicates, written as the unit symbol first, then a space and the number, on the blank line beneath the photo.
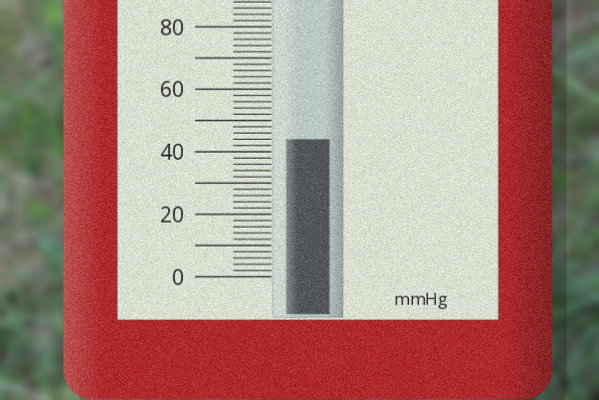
mmHg 44
